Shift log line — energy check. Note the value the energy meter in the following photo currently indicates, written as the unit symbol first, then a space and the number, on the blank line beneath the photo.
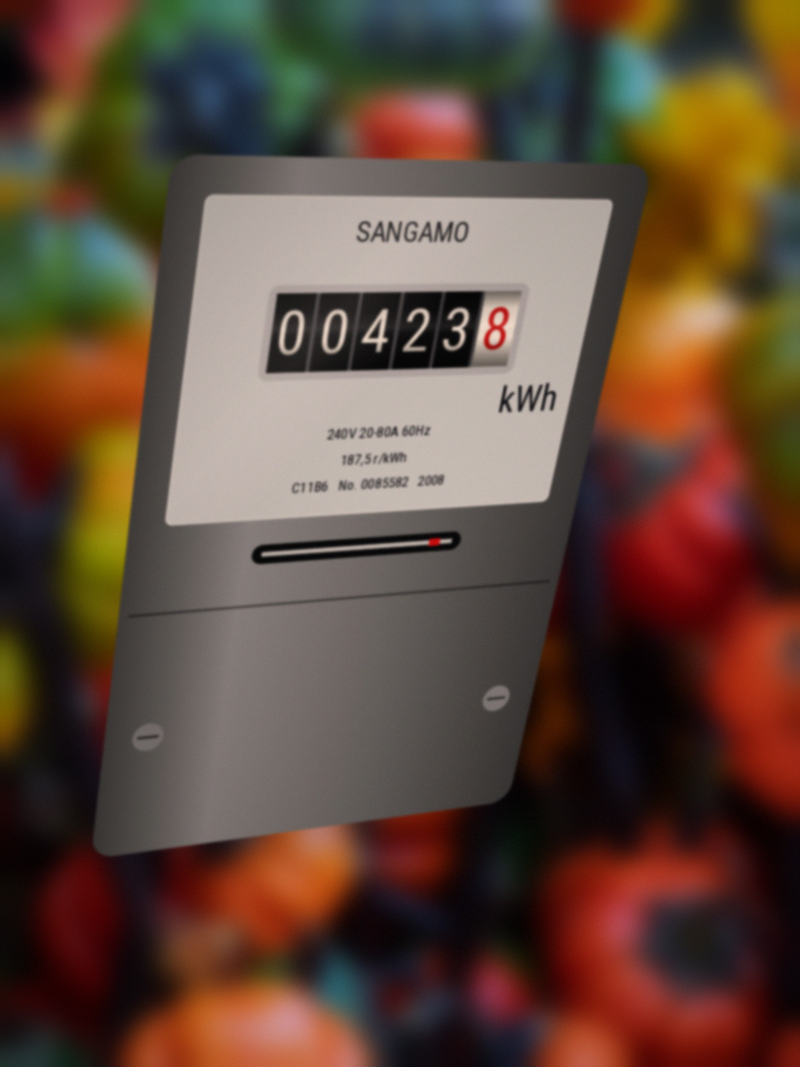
kWh 423.8
